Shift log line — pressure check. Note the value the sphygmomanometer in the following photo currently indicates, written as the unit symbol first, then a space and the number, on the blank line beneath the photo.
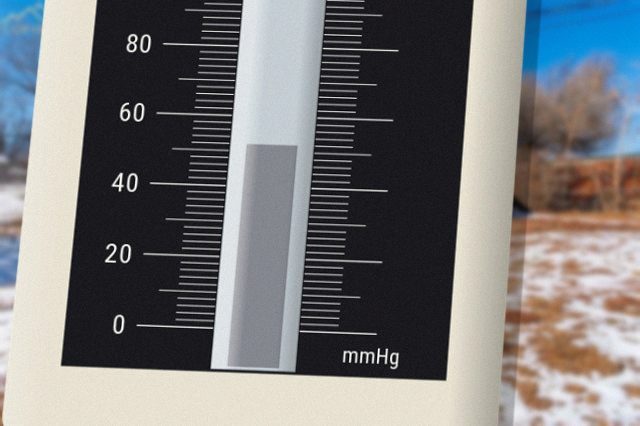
mmHg 52
